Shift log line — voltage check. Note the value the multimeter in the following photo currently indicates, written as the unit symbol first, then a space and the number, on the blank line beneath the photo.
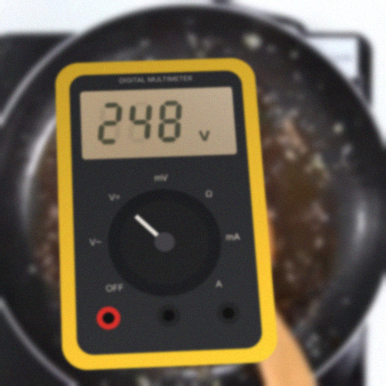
V 248
